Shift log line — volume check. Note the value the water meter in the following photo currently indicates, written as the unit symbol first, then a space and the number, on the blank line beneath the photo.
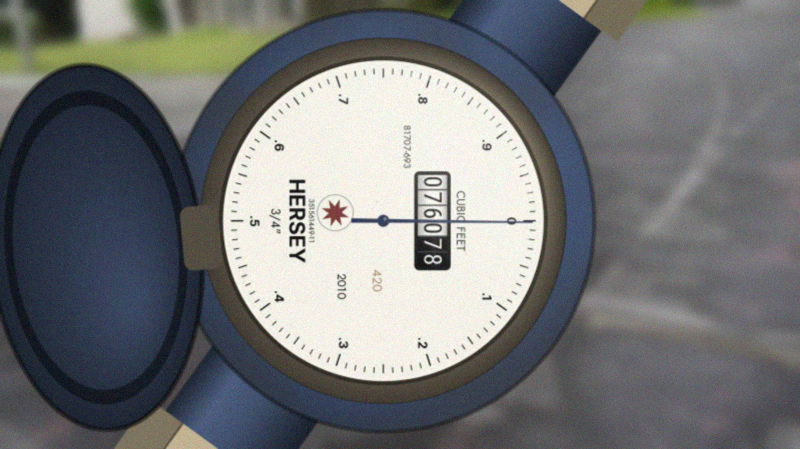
ft³ 76078.00
